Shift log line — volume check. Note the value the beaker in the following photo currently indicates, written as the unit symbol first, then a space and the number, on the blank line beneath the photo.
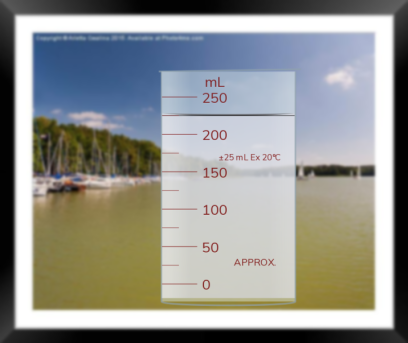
mL 225
